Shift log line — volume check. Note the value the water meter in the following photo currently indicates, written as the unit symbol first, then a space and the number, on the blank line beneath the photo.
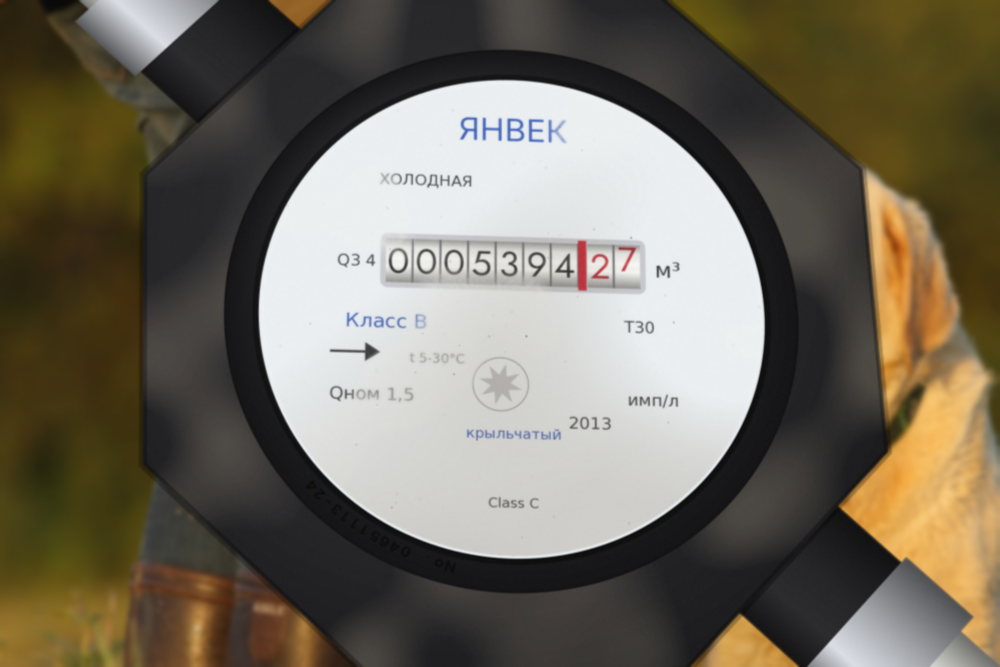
m³ 5394.27
